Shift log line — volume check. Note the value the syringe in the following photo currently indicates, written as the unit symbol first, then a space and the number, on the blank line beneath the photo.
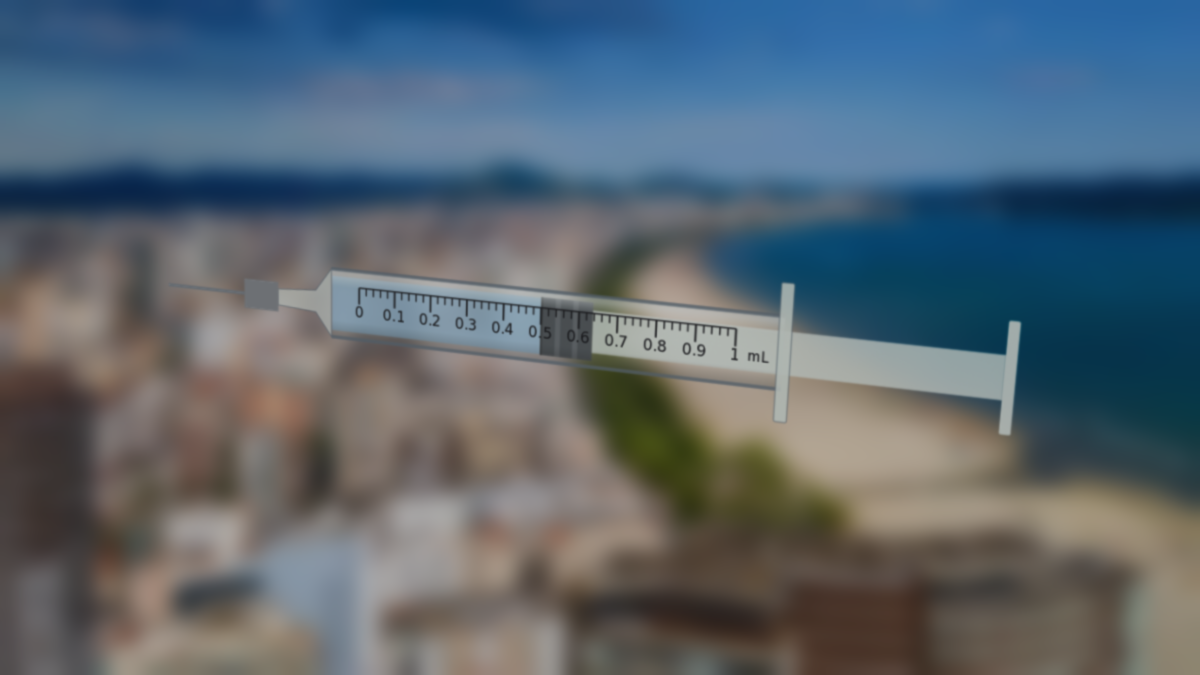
mL 0.5
